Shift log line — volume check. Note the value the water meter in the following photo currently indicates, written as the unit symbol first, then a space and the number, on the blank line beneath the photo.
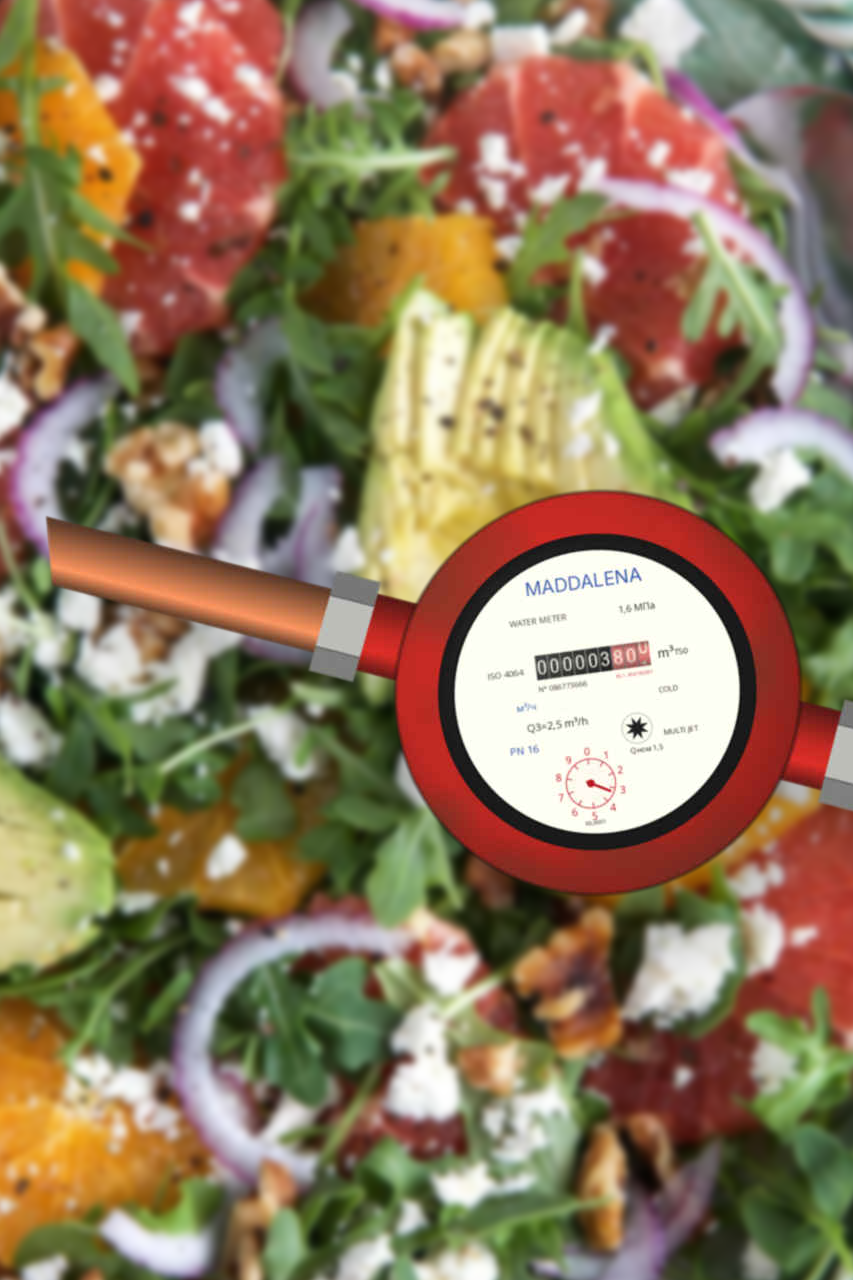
m³ 3.8003
